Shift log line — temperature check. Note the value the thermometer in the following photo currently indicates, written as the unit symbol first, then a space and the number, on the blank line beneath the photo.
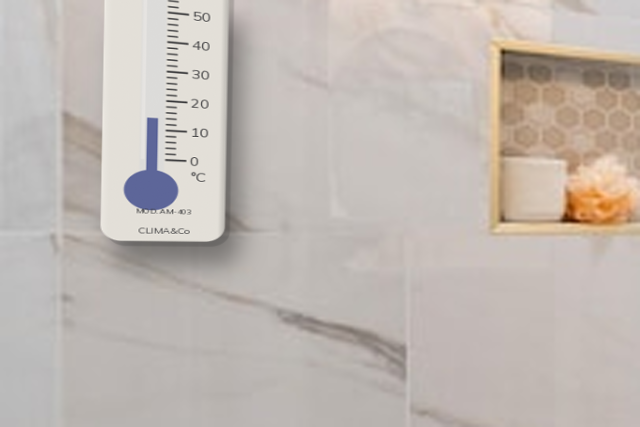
°C 14
